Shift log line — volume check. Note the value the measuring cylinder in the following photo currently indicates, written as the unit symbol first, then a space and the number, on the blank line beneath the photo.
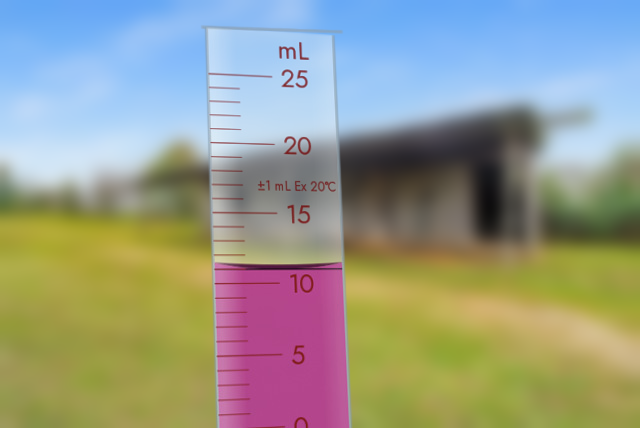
mL 11
